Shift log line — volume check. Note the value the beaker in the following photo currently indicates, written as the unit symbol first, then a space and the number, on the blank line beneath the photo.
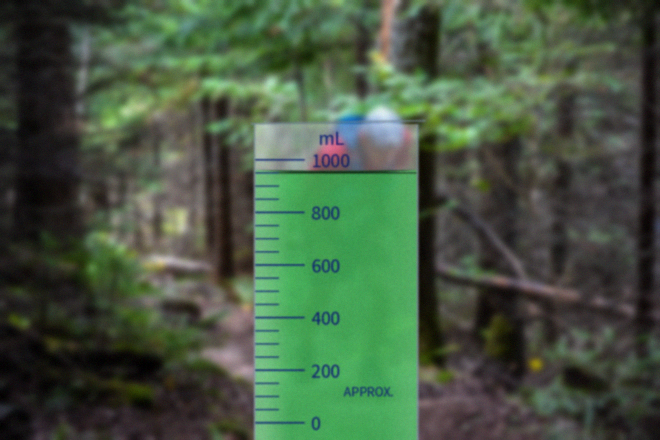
mL 950
